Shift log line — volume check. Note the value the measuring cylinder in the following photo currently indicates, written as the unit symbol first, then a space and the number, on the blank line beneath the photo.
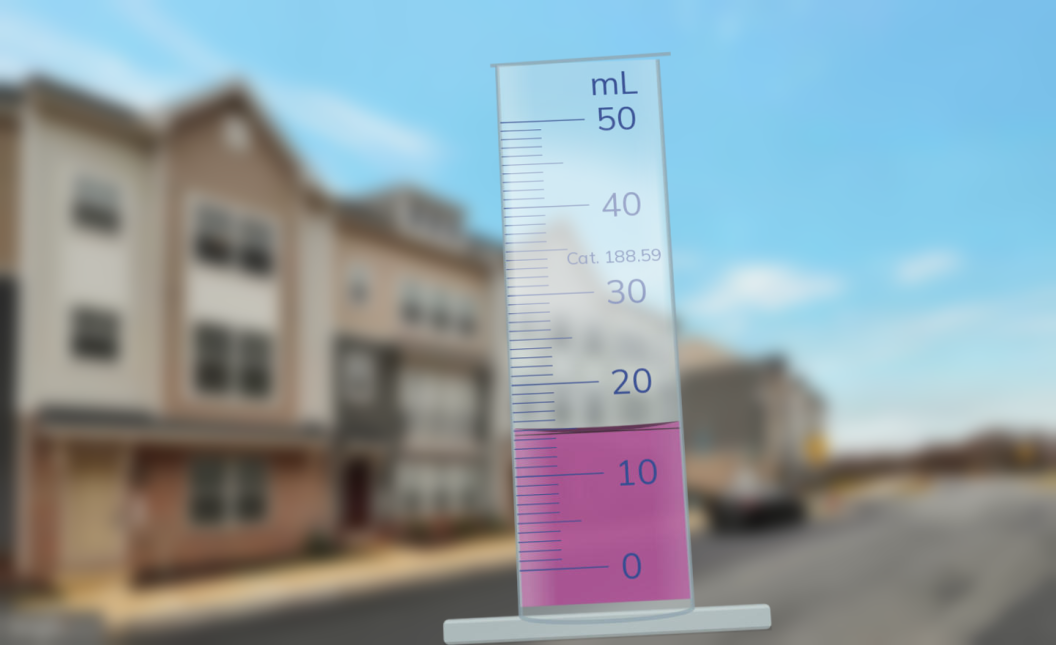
mL 14.5
